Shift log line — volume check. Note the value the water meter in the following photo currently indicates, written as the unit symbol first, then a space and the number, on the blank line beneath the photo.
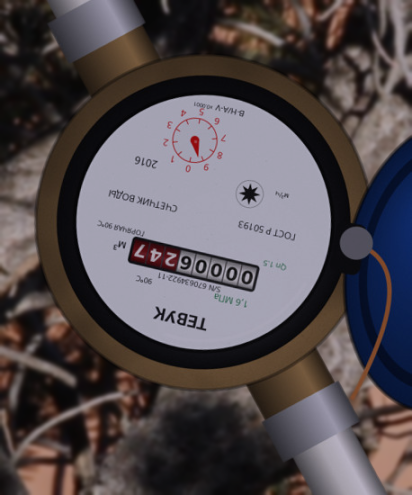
m³ 6.2469
